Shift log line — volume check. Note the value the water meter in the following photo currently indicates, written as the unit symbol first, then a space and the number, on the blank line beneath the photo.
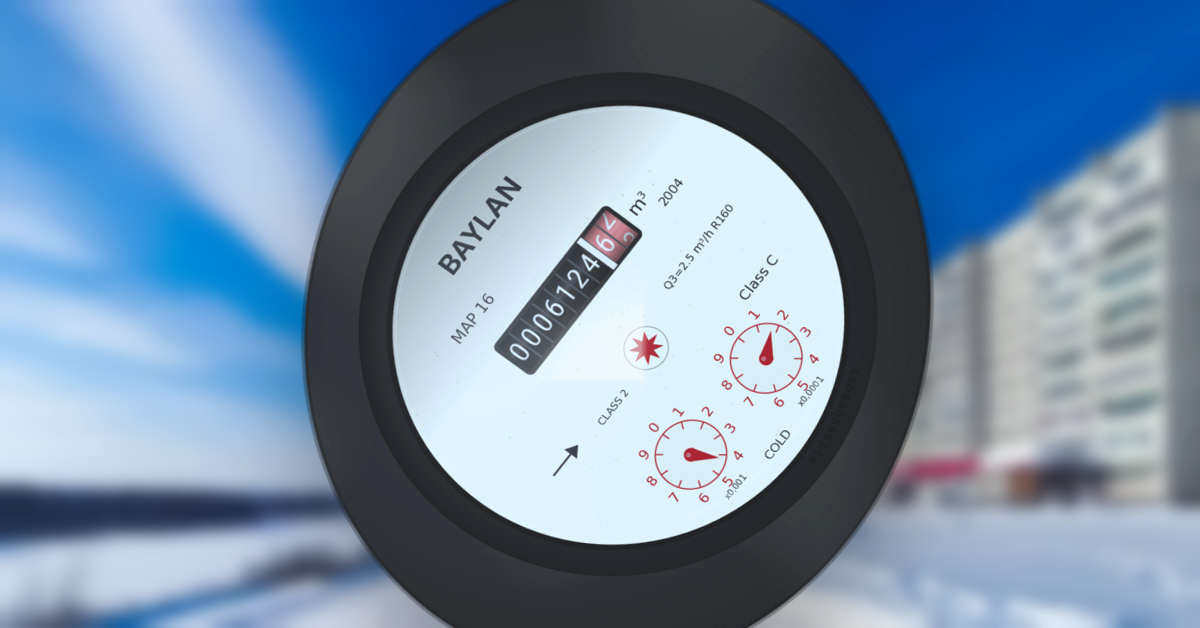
m³ 6124.6241
